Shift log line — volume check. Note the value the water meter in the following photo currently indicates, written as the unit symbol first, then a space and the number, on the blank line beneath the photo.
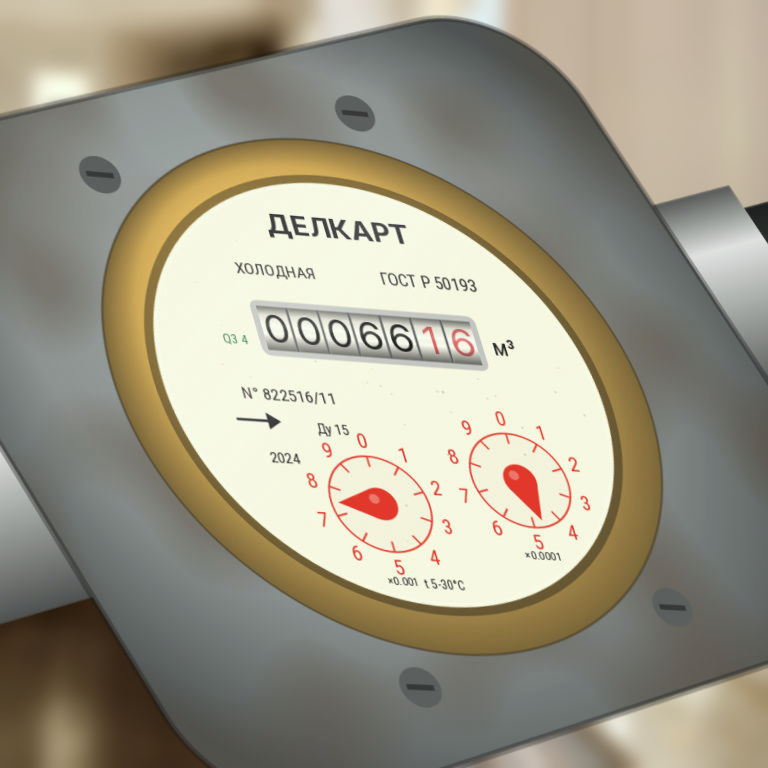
m³ 66.1674
